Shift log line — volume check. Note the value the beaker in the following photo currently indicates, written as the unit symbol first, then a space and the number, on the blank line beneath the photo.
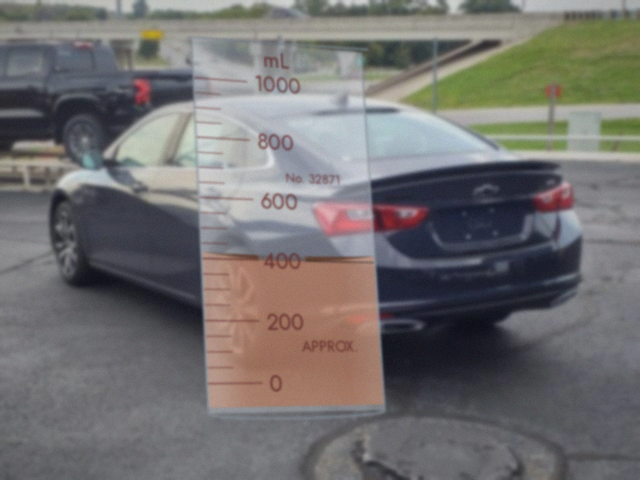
mL 400
